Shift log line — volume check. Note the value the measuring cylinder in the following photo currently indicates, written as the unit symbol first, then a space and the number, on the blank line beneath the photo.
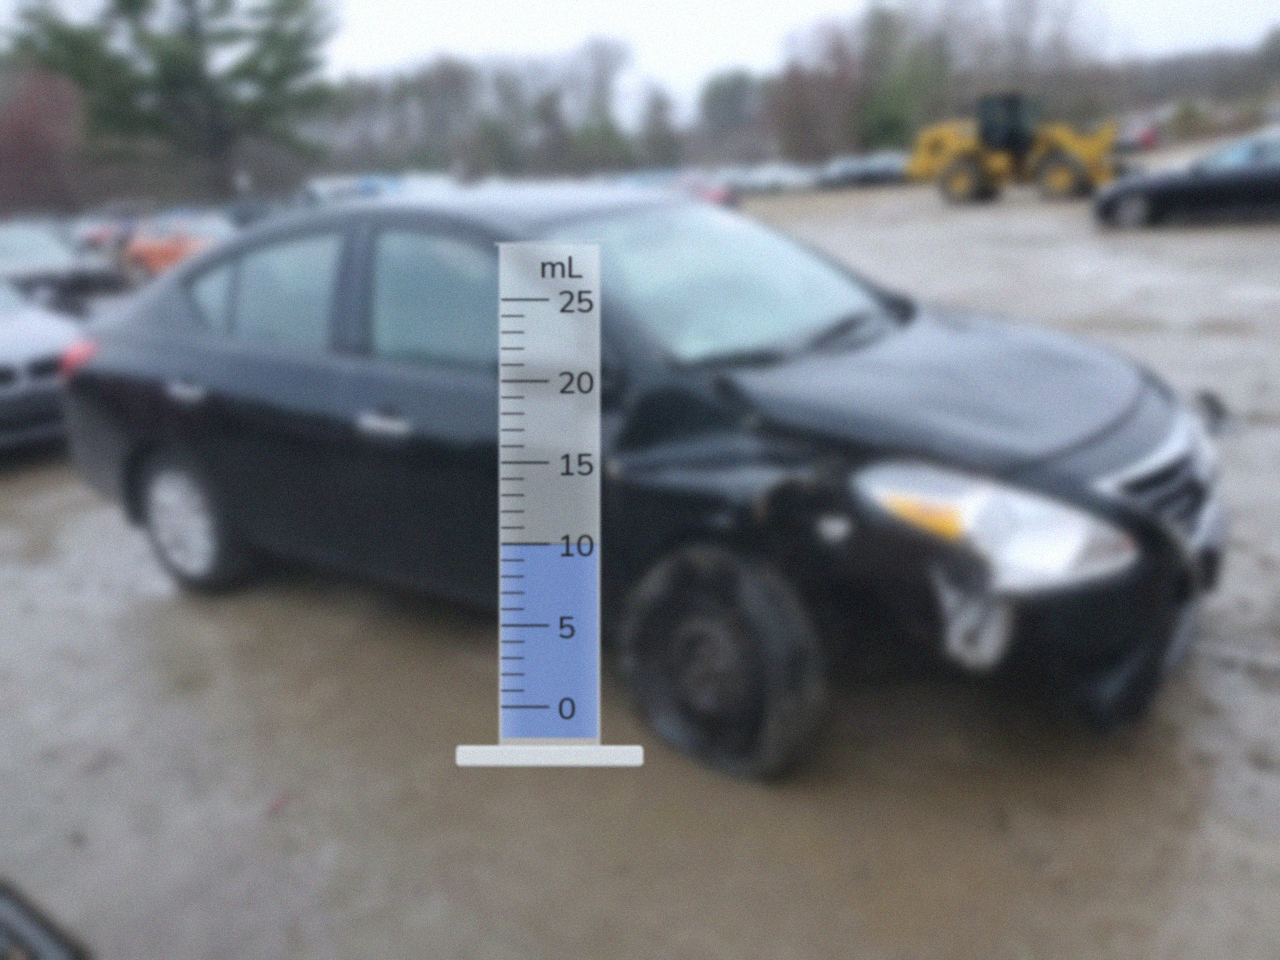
mL 10
